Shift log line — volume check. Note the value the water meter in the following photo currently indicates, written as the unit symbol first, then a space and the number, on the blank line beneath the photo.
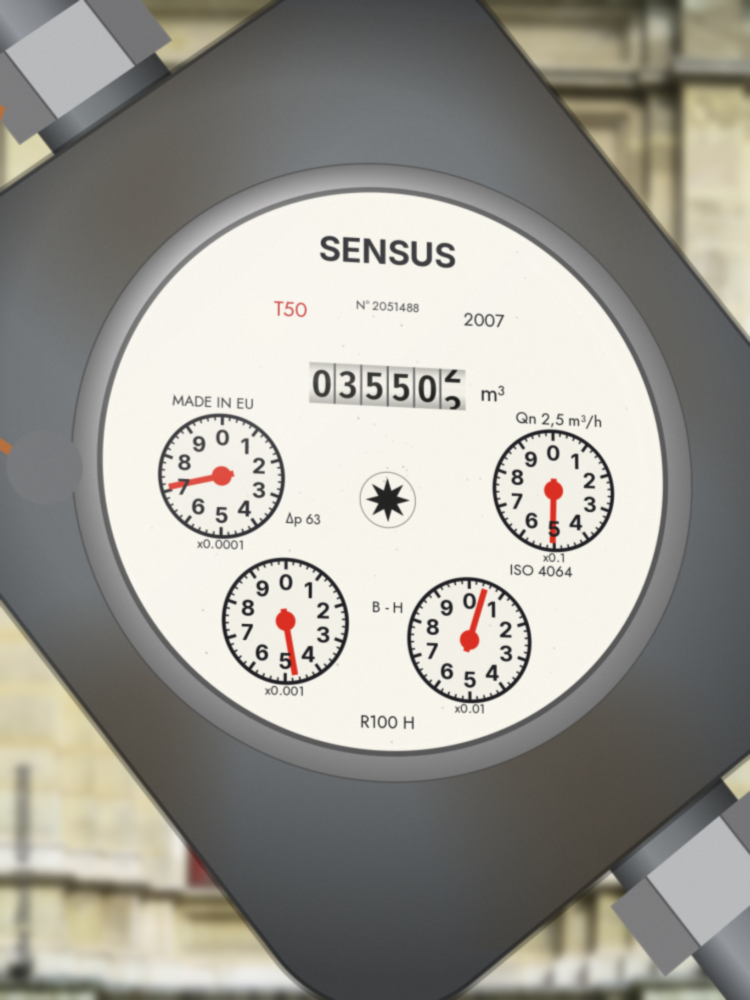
m³ 35502.5047
